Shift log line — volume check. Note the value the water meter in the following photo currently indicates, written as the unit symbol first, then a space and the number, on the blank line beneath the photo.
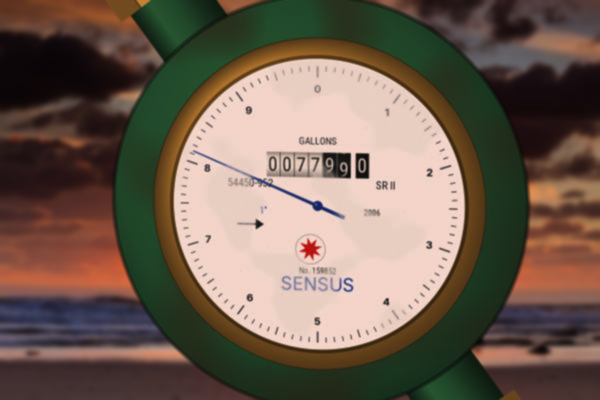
gal 77988.1
